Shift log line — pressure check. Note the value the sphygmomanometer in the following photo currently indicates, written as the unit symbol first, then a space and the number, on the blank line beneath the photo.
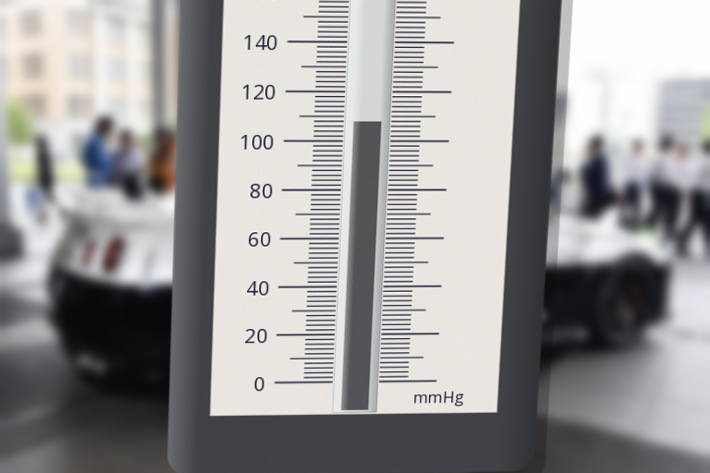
mmHg 108
